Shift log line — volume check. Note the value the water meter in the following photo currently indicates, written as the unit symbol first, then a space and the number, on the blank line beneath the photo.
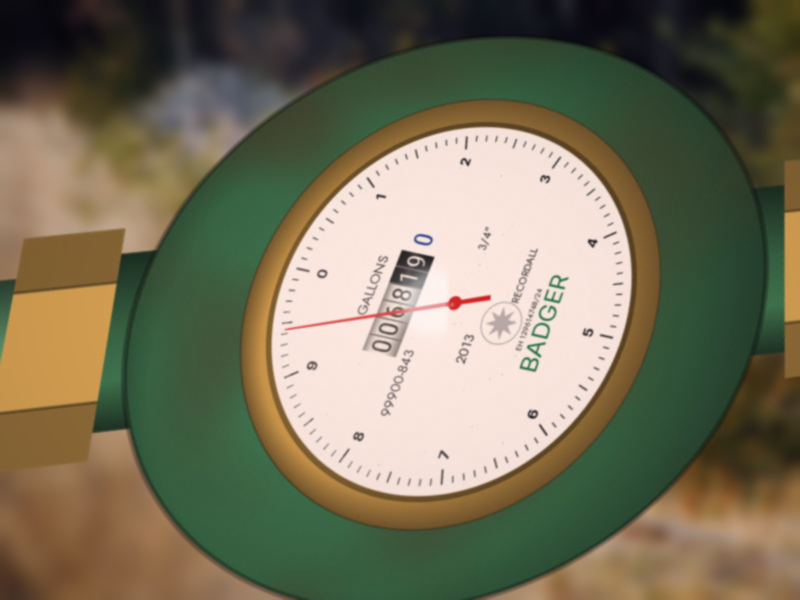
gal 68189.4
